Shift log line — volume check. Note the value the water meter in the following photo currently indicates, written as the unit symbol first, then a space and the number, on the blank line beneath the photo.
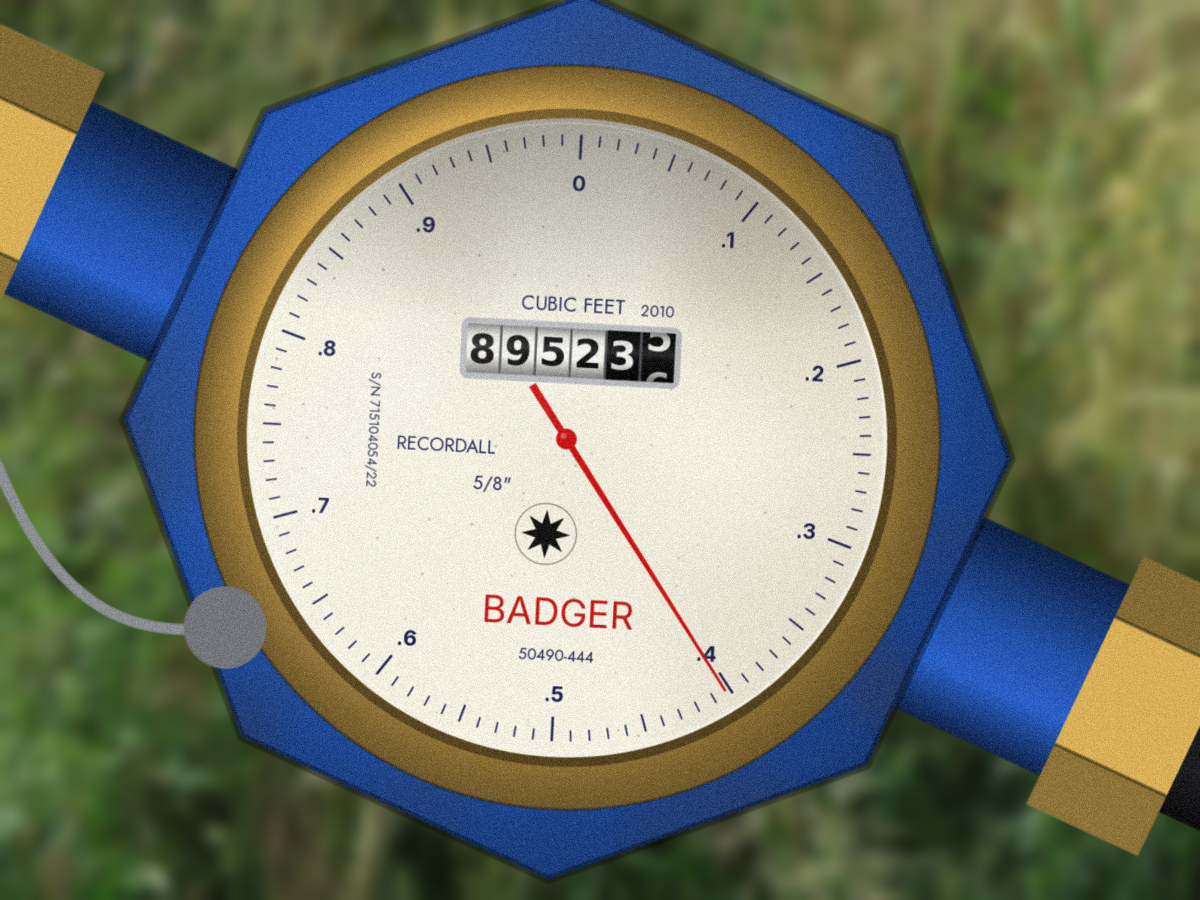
ft³ 895235.40
